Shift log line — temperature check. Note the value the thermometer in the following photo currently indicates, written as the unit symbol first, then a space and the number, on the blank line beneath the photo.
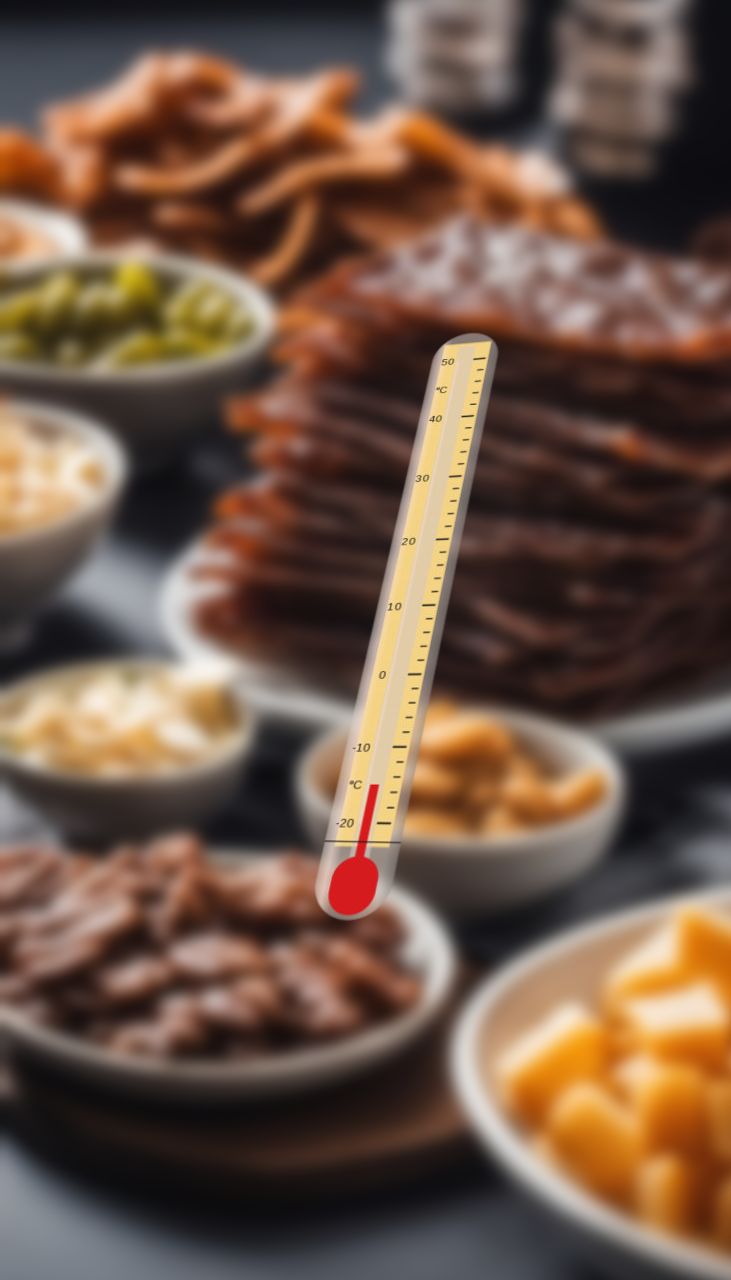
°C -15
